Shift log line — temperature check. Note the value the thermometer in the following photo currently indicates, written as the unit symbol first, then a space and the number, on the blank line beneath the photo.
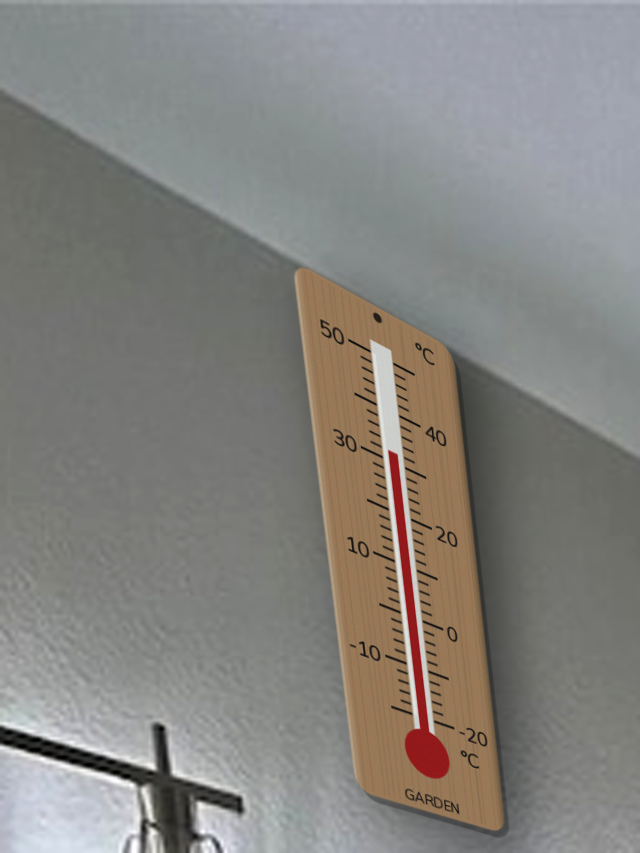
°C 32
